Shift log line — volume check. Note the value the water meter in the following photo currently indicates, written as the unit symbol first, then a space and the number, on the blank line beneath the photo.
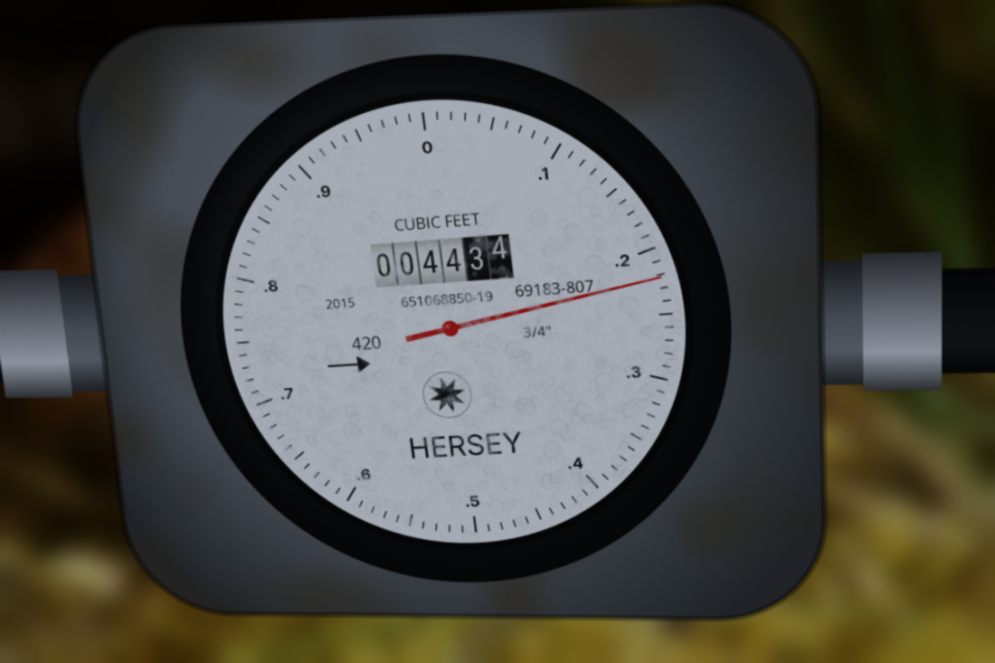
ft³ 4434.22
